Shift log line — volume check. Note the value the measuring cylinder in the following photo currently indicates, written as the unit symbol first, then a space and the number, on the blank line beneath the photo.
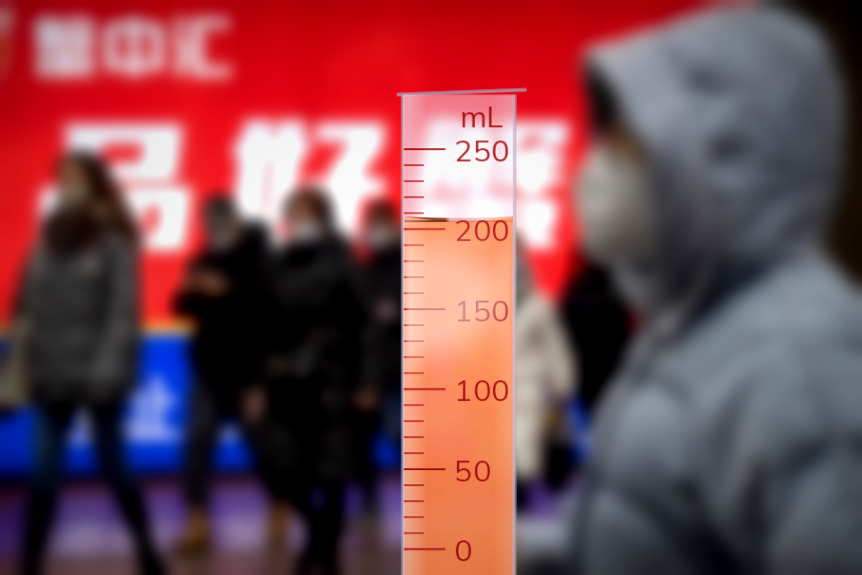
mL 205
